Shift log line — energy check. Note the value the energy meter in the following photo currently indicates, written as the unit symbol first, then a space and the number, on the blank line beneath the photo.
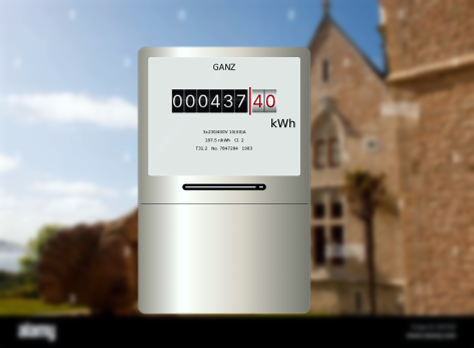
kWh 437.40
